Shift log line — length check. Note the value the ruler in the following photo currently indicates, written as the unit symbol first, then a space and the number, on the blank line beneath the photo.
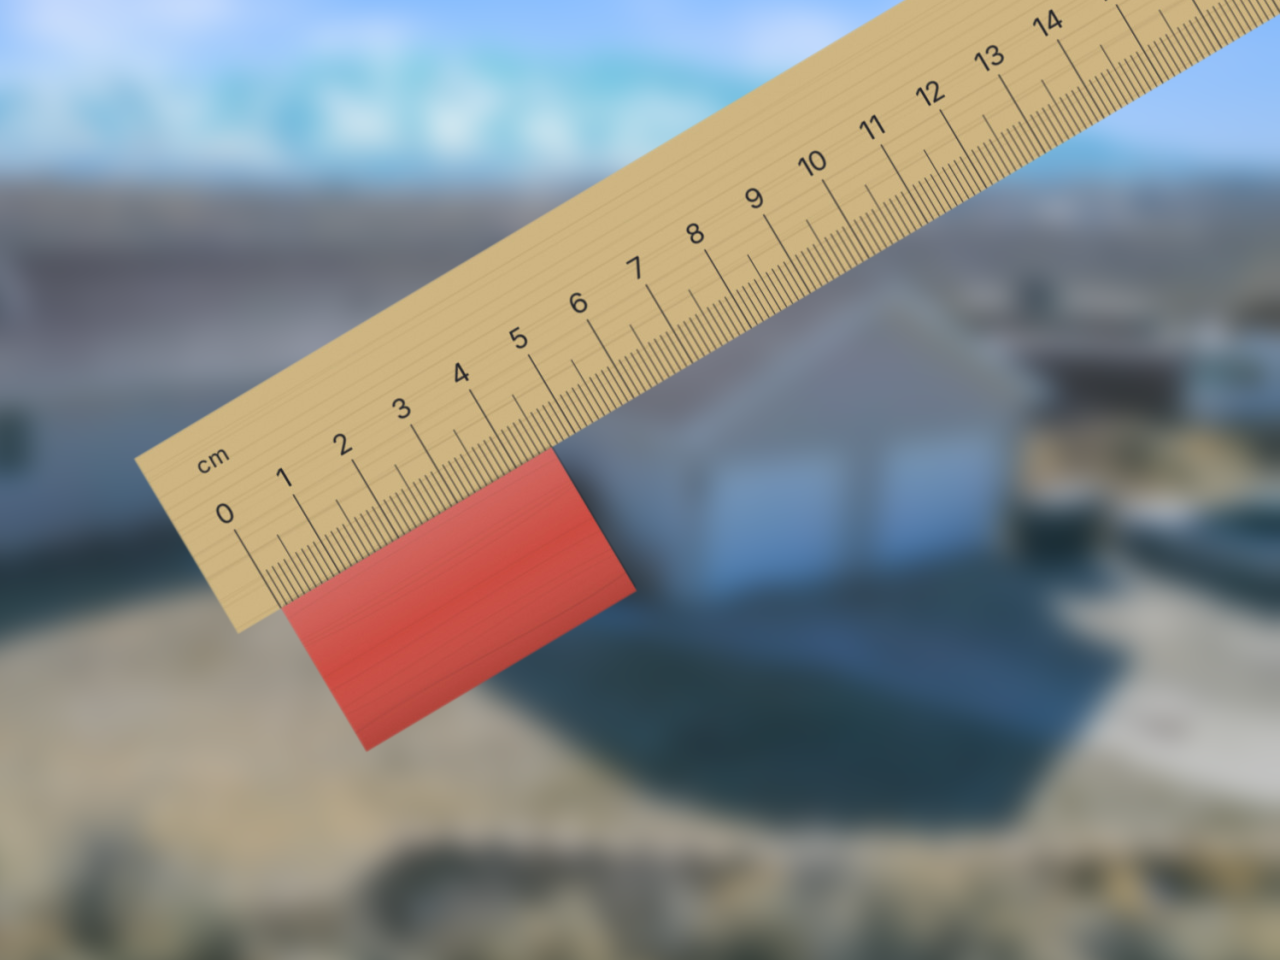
cm 4.6
